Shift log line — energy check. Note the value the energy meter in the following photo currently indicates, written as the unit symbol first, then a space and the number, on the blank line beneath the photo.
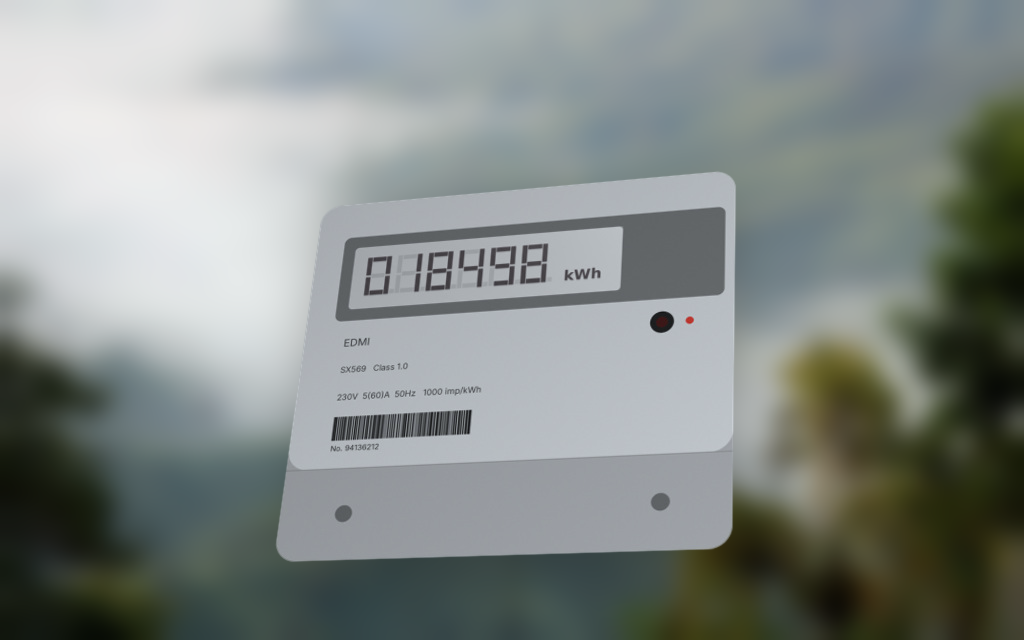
kWh 18498
